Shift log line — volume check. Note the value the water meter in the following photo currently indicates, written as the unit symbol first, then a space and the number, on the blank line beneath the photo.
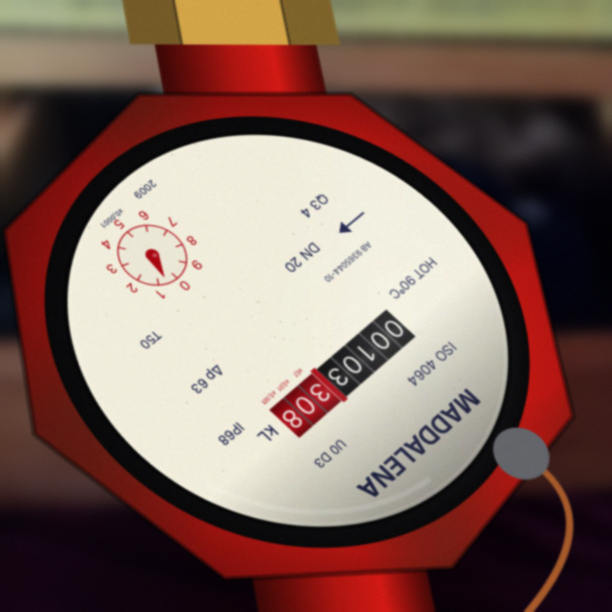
kL 103.3080
